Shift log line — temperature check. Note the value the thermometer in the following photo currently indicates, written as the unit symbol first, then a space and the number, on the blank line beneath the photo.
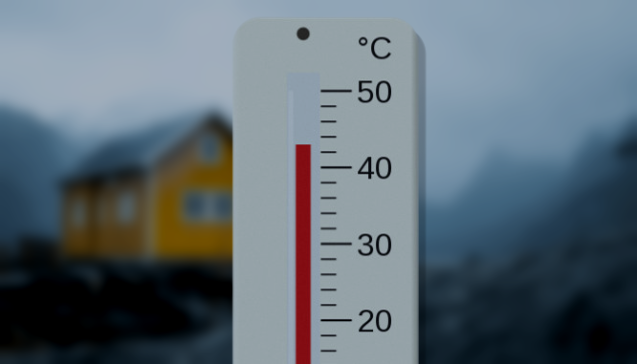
°C 43
